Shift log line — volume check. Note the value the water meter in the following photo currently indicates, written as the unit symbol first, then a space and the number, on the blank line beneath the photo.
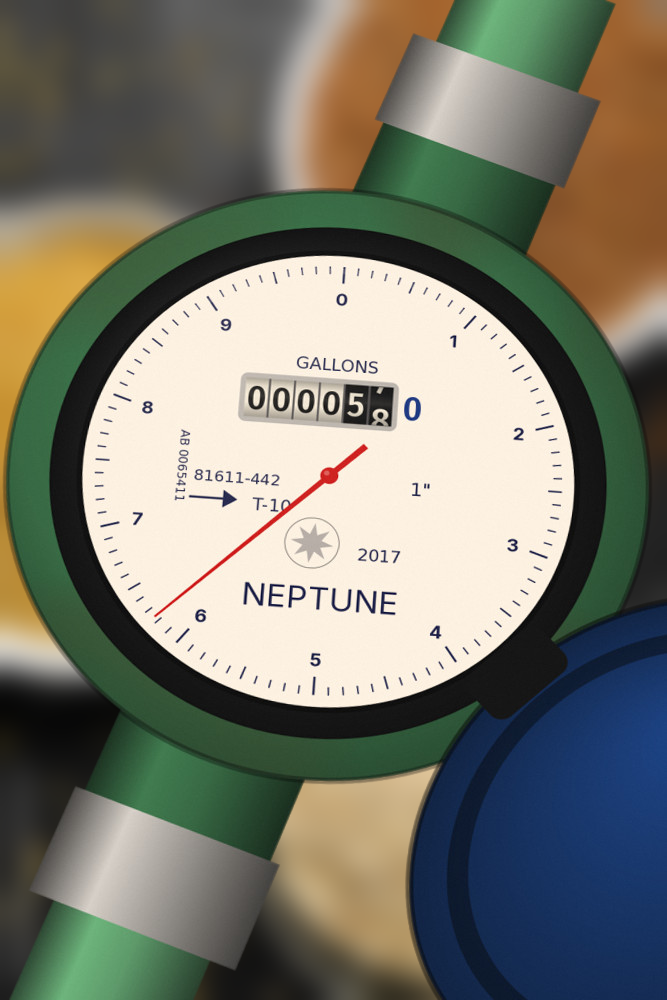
gal 576.2
